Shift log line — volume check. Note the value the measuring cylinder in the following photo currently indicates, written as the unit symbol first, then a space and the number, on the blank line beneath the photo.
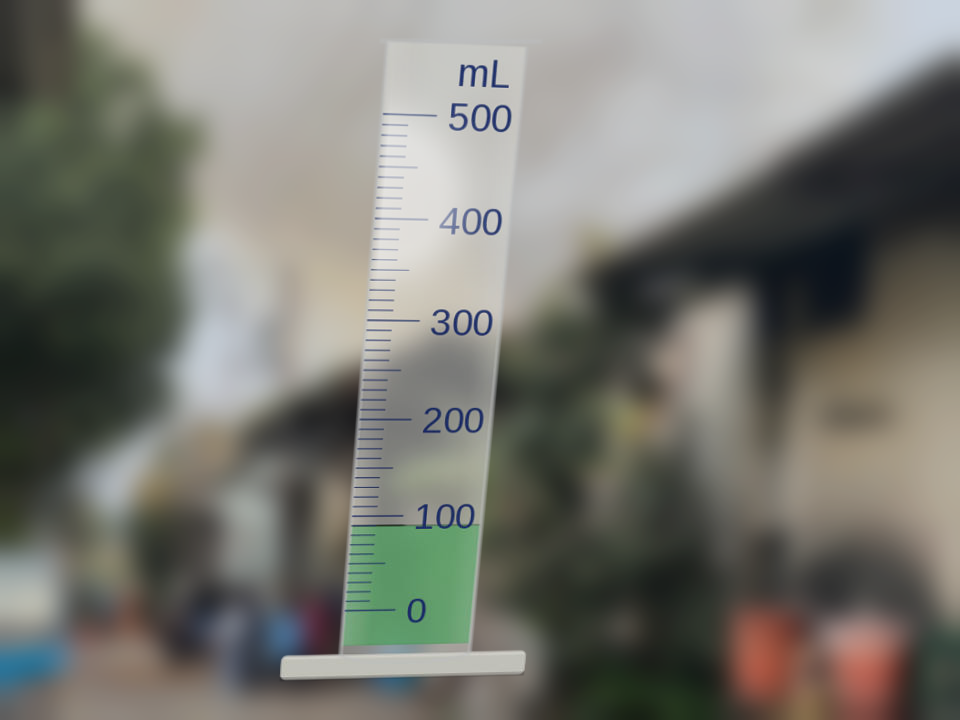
mL 90
